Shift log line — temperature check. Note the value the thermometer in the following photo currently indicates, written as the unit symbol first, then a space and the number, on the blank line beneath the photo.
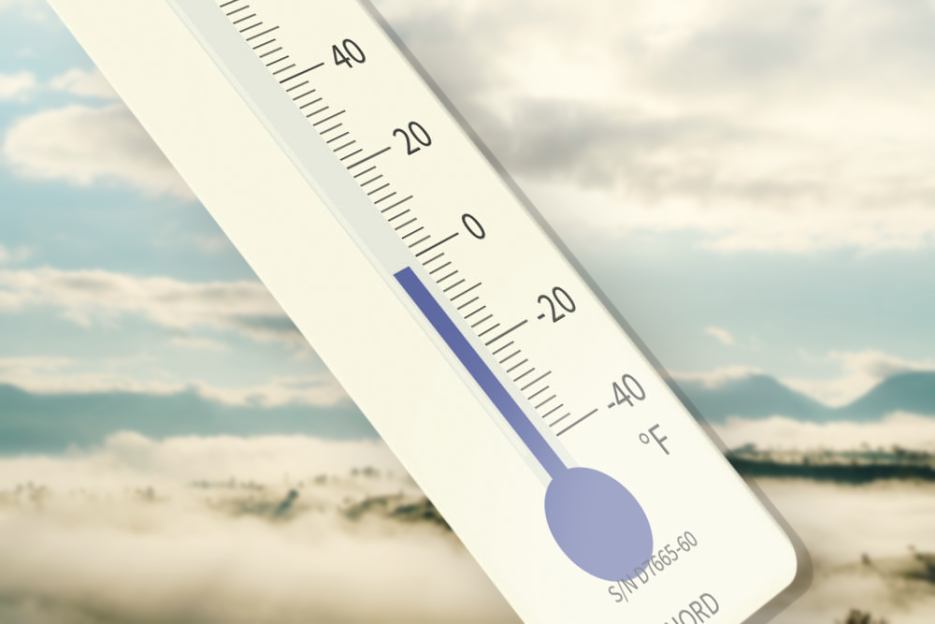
°F -1
